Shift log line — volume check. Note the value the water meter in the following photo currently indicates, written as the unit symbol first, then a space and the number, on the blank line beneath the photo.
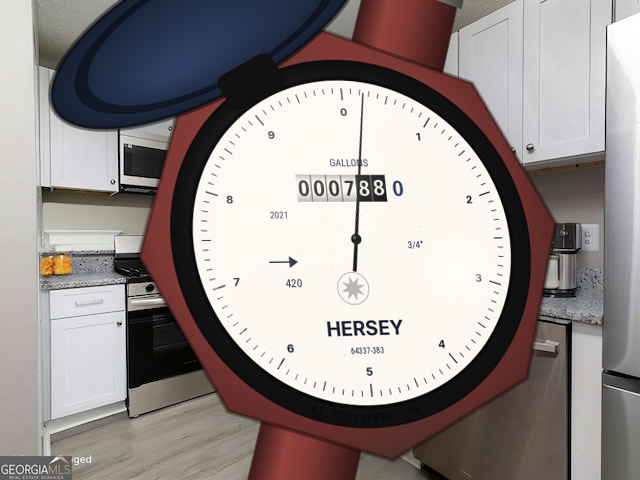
gal 7880.2
